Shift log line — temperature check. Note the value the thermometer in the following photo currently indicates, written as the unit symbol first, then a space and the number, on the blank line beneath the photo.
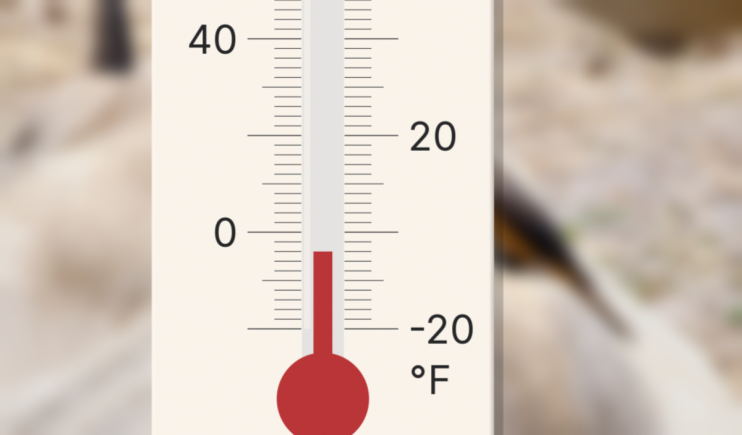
°F -4
